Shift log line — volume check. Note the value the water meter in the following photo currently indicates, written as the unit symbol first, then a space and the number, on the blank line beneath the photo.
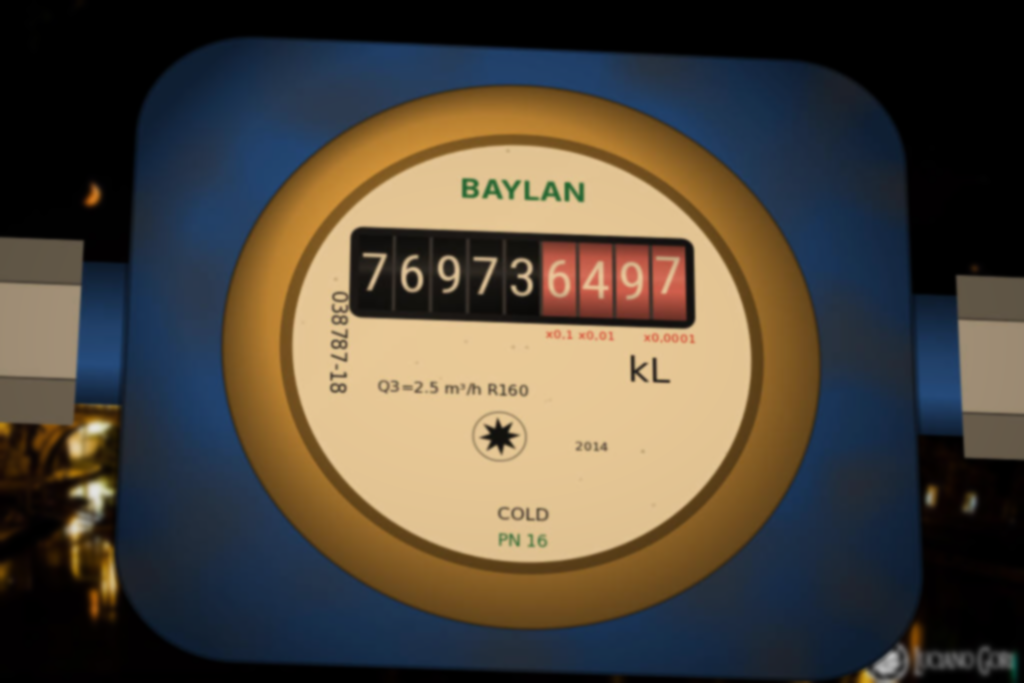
kL 76973.6497
